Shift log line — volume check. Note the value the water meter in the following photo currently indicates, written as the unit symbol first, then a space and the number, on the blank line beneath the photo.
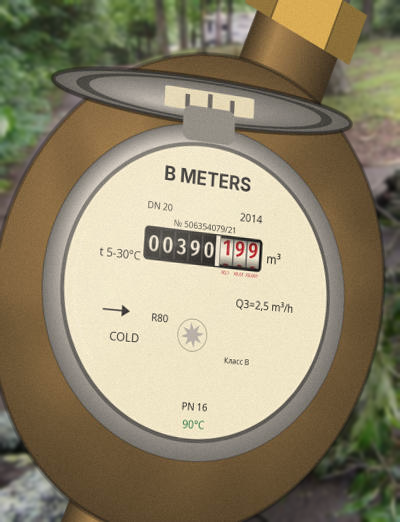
m³ 390.199
